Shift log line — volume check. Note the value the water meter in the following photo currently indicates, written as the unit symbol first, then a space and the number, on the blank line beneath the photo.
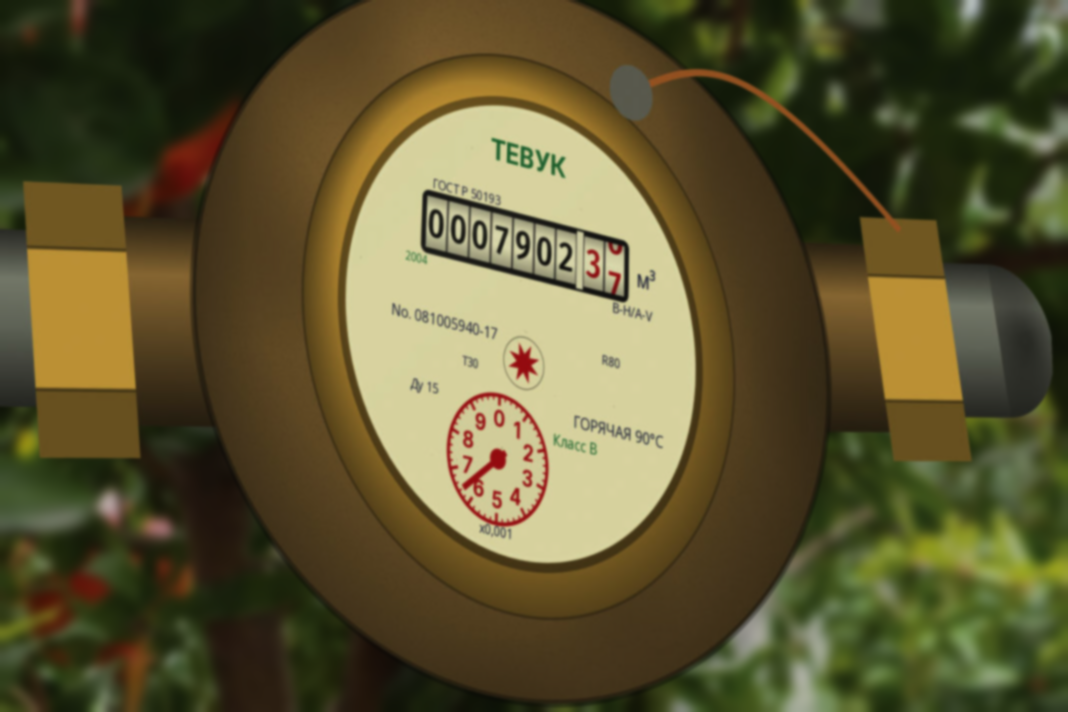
m³ 7902.366
